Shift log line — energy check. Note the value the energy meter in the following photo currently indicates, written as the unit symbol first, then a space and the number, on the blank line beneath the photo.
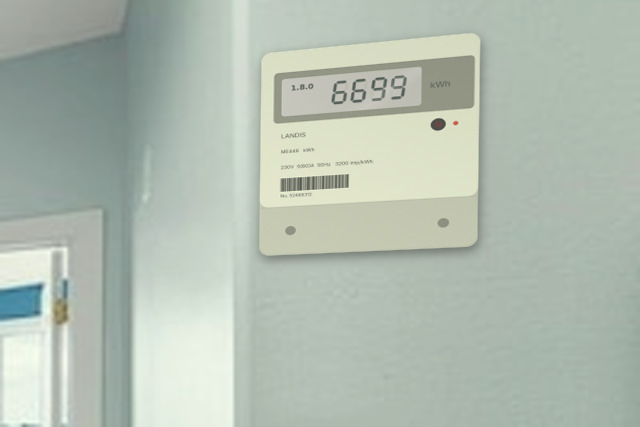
kWh 6699
